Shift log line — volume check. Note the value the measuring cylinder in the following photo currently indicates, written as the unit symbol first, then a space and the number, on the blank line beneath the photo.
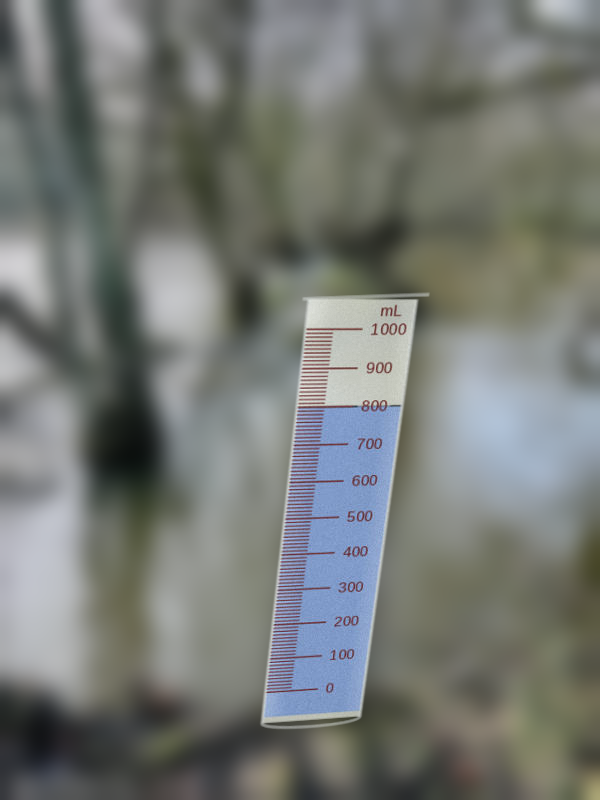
mL 800
